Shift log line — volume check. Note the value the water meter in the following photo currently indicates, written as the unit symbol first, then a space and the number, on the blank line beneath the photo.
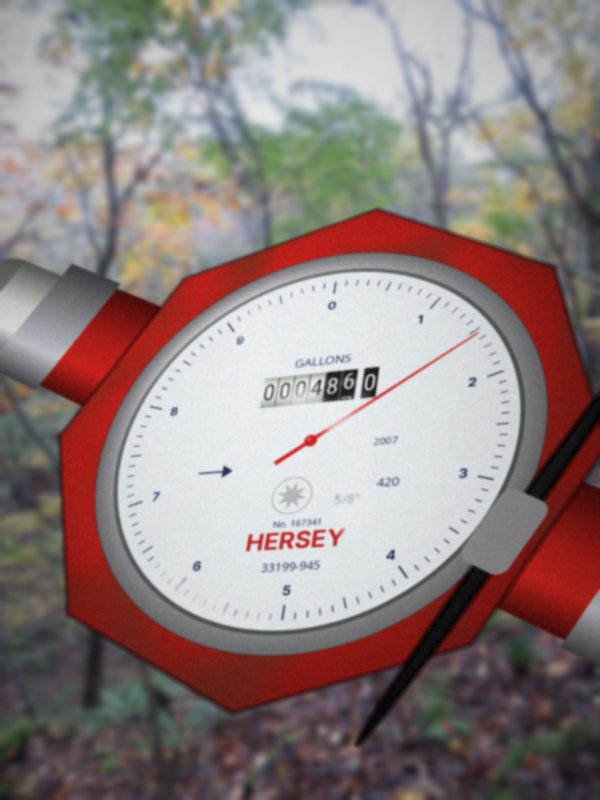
gal 4861.5
